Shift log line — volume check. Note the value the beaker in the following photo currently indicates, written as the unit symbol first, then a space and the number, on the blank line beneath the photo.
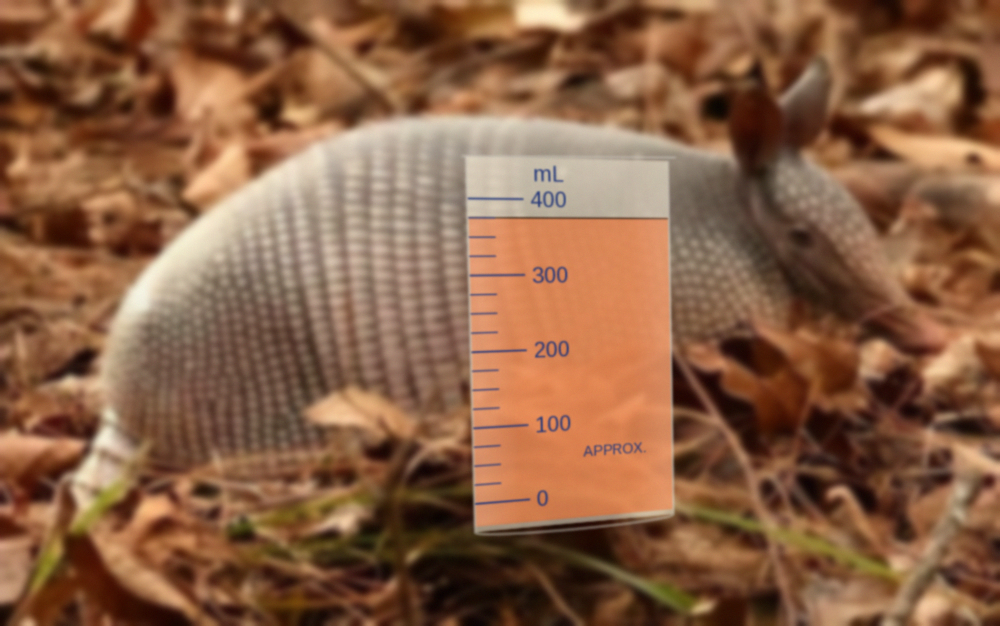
mL 375
